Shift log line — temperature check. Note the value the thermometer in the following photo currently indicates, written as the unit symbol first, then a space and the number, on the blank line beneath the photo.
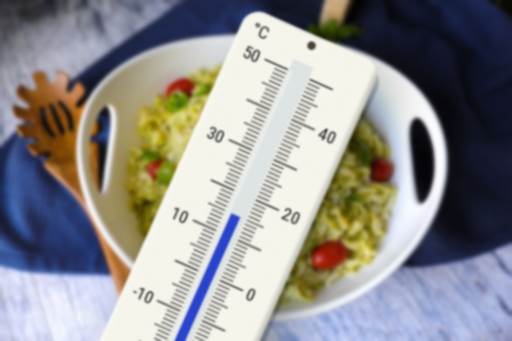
°C 15
